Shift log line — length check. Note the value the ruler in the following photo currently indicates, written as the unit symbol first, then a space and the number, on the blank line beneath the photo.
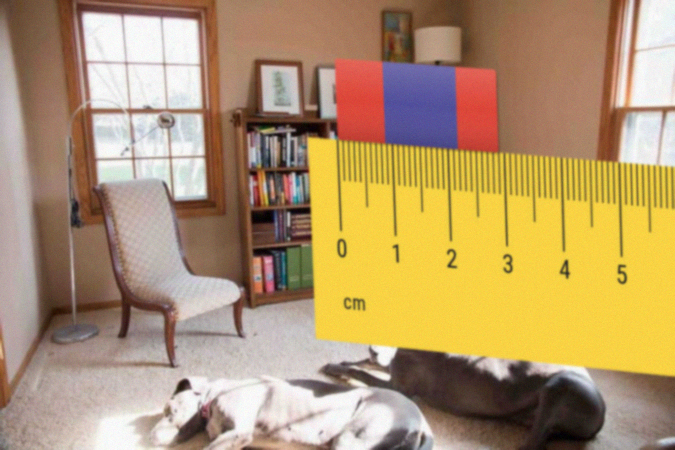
cm 2.9
